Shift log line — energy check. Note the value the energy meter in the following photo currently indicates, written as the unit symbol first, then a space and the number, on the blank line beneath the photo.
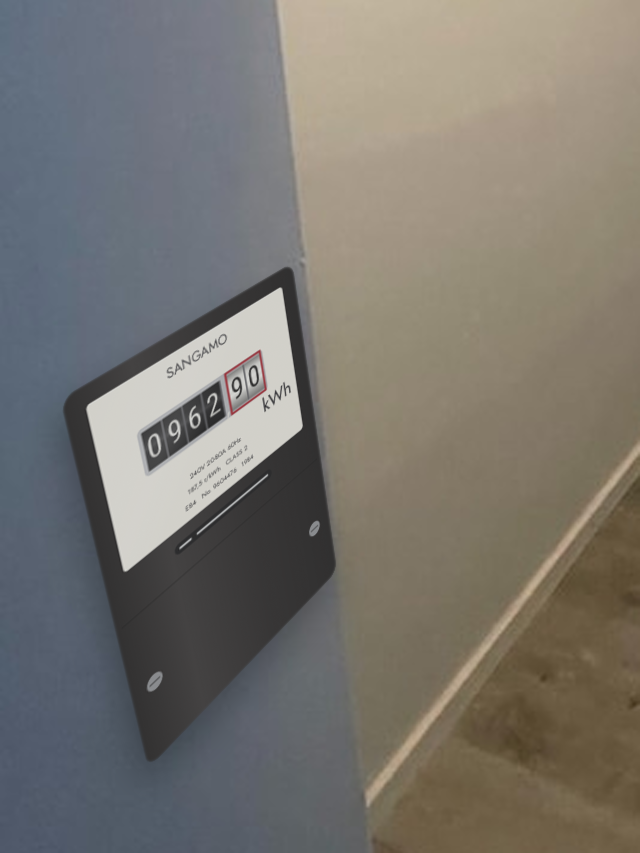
kWh 962.90
